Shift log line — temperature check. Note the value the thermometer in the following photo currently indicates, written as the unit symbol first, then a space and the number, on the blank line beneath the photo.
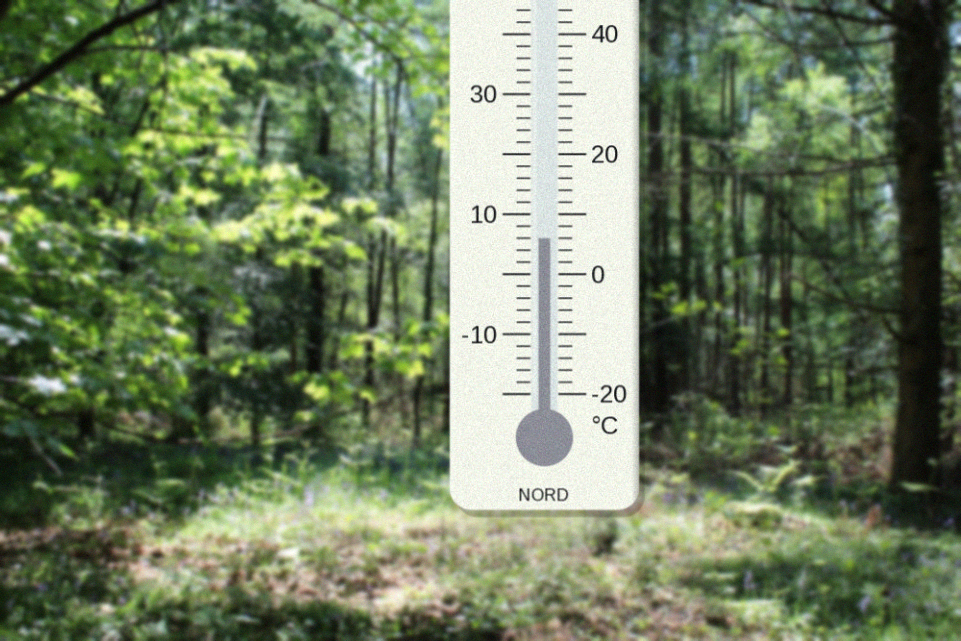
°C 6
